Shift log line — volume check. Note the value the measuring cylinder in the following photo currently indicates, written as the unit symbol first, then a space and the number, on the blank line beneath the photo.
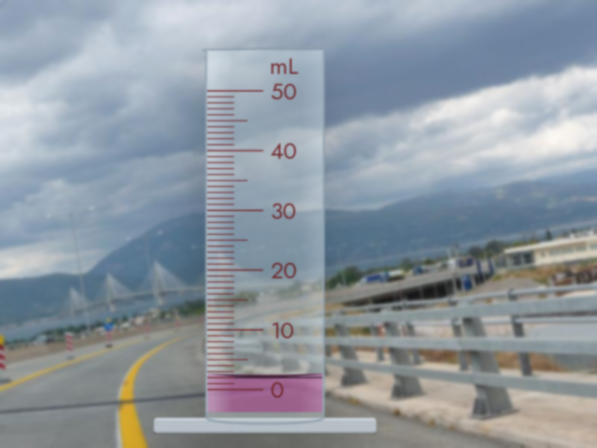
mL 2
